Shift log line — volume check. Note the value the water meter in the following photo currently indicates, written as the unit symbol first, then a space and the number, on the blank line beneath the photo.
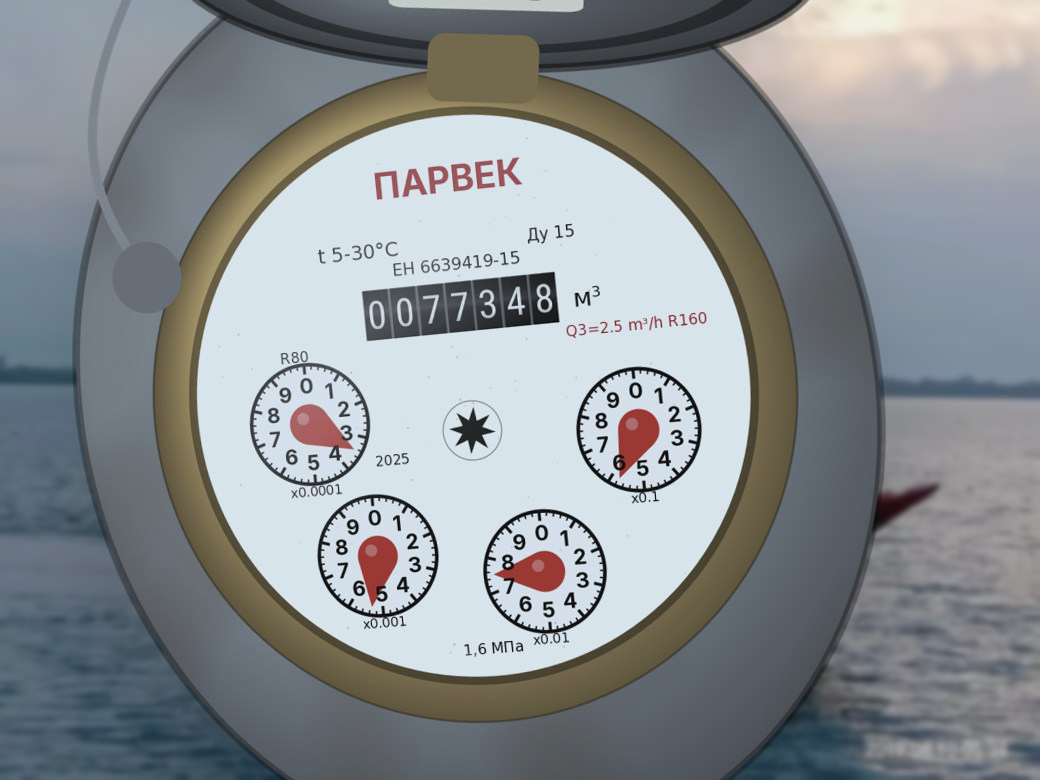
m³ 77348.5753
